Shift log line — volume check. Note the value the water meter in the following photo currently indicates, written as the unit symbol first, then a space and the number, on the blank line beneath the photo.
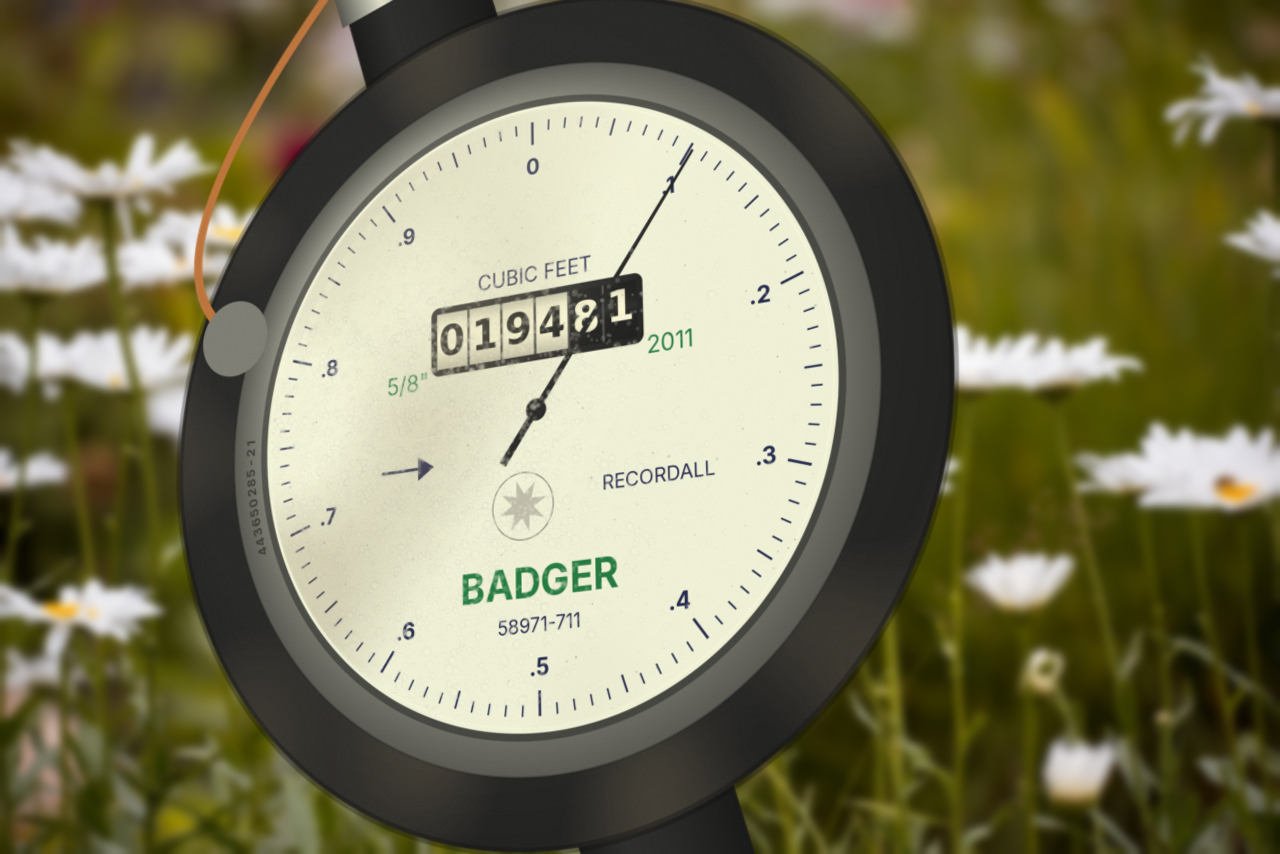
ft³ 19481.10
